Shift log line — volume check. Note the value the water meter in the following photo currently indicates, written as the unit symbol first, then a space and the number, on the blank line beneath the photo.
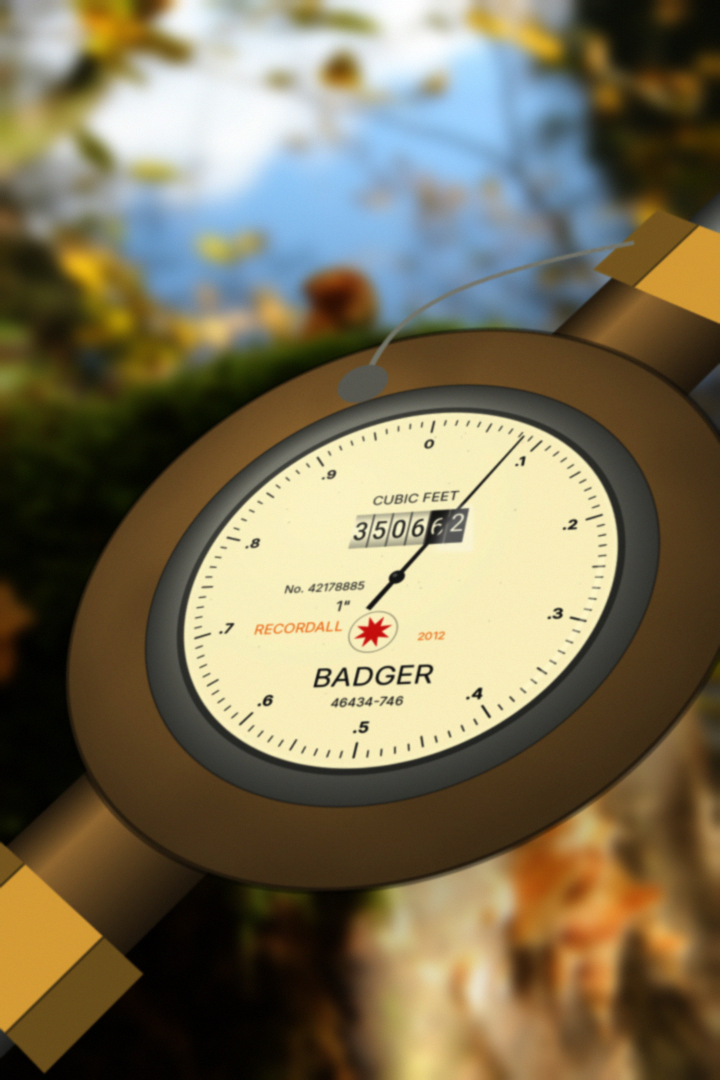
ft³ 350662.08
